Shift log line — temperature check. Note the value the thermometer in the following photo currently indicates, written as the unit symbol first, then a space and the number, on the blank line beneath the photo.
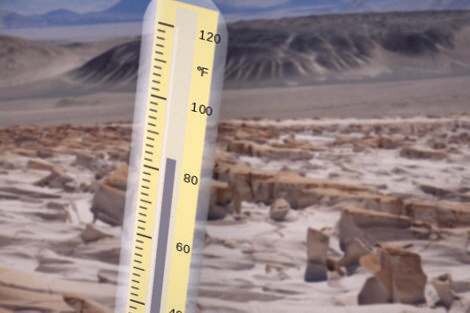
°F 84
